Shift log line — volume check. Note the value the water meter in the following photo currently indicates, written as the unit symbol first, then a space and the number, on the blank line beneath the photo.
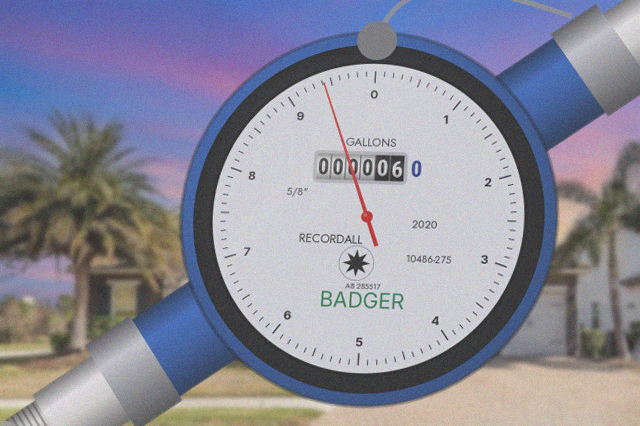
gal 59.4
